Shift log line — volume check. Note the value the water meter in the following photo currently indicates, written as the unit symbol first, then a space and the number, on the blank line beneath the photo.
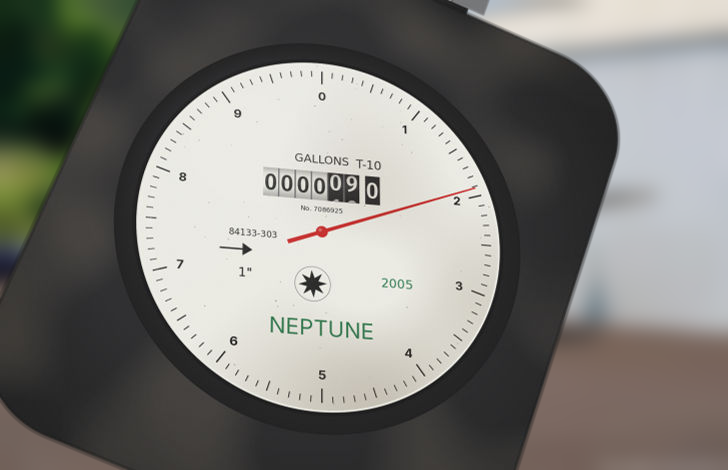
gal 91.9
